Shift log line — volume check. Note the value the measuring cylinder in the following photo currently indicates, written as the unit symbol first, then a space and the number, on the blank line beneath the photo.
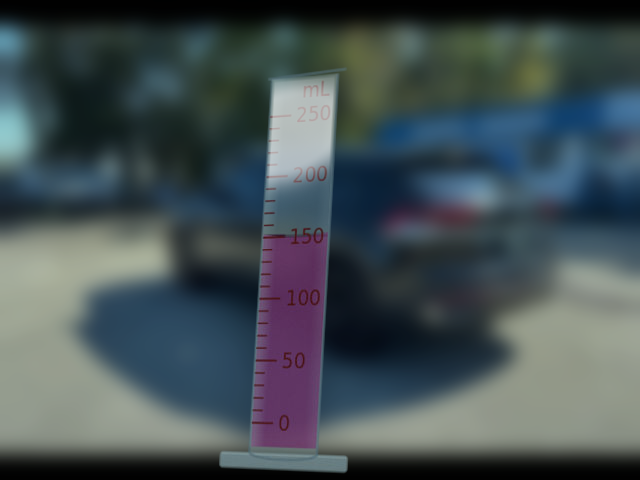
mL 150
